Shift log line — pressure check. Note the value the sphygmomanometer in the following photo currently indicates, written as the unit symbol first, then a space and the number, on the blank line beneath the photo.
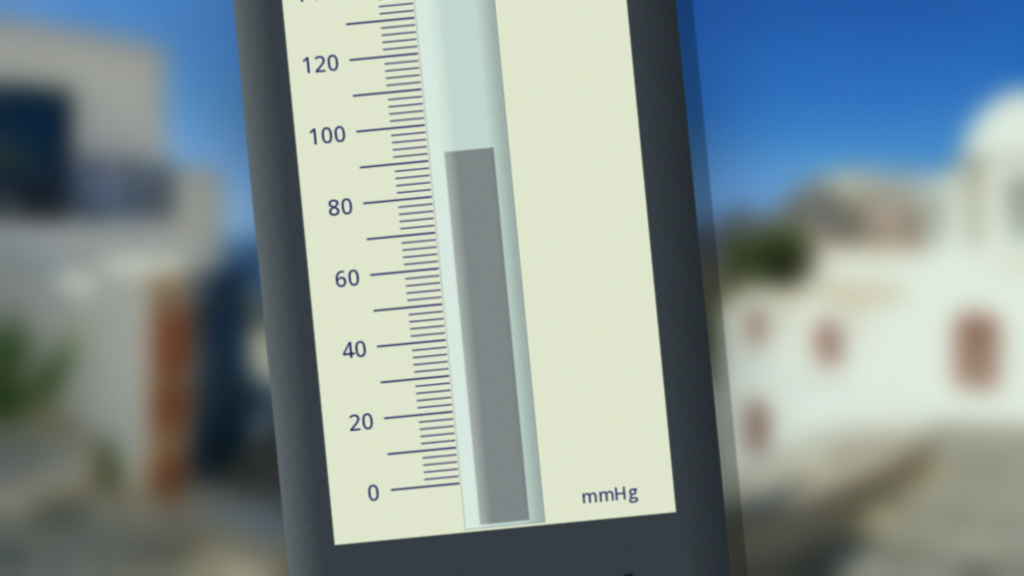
mmHg 92
